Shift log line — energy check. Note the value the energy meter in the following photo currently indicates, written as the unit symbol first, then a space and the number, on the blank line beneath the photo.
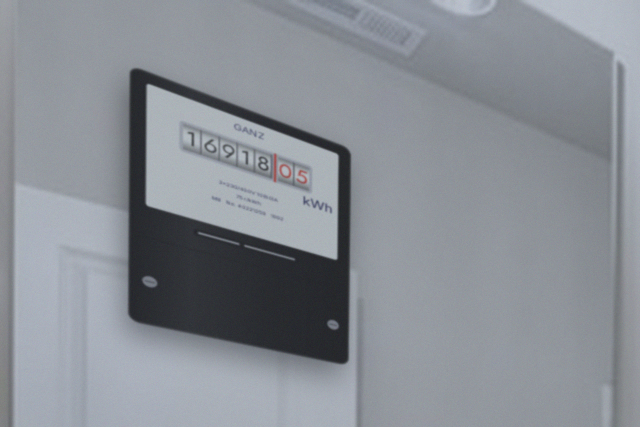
kWh 16918.05
